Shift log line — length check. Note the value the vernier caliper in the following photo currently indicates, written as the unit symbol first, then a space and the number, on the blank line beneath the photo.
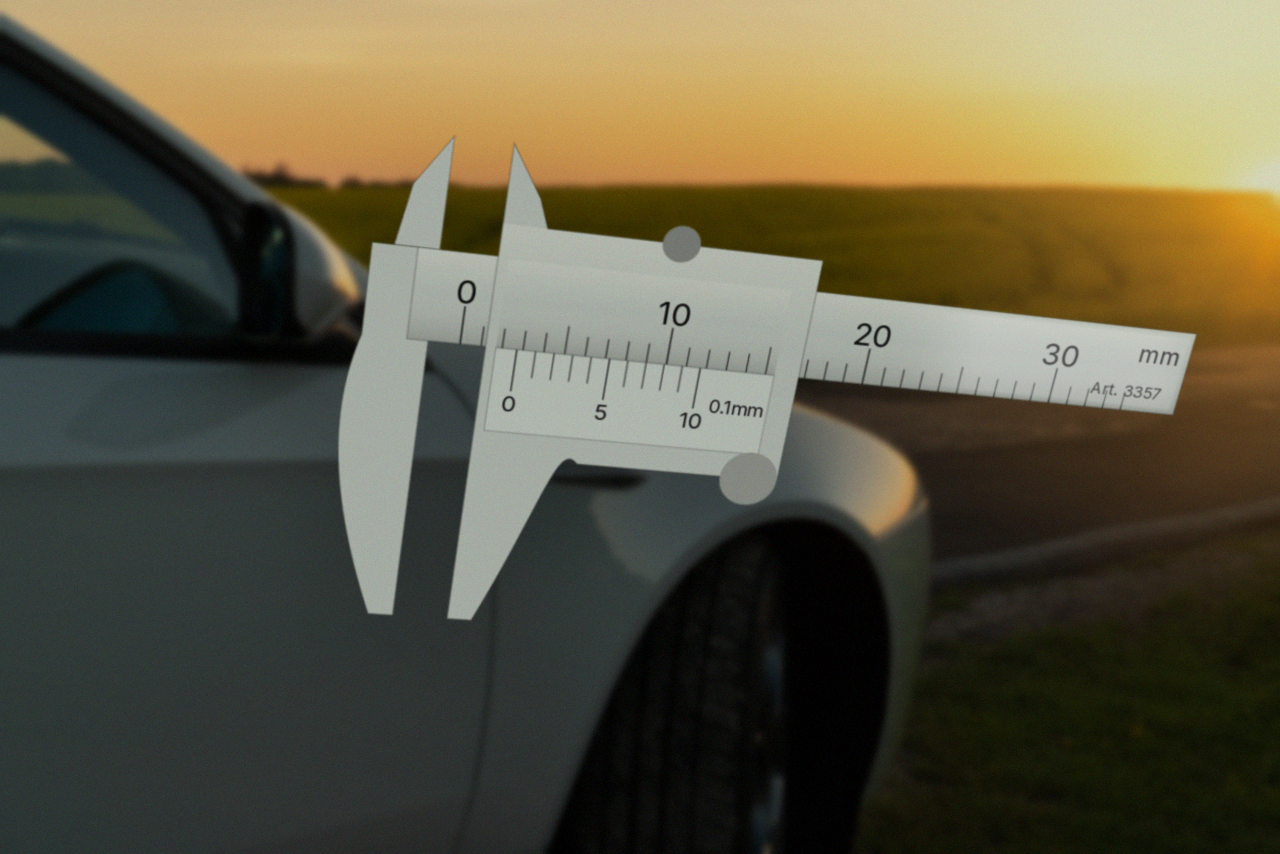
mm 2.7
